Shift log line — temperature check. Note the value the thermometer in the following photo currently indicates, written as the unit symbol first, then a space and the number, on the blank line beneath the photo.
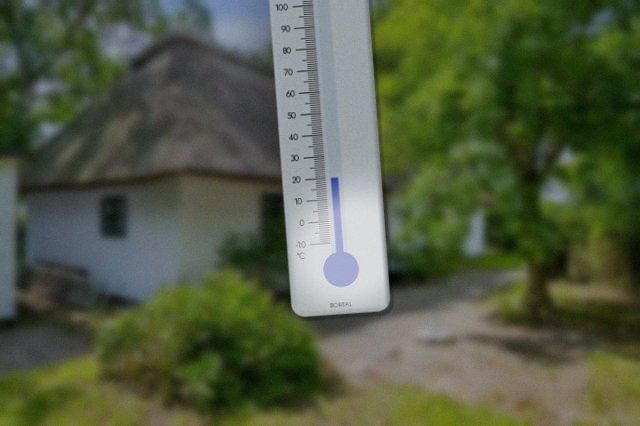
°C 20
